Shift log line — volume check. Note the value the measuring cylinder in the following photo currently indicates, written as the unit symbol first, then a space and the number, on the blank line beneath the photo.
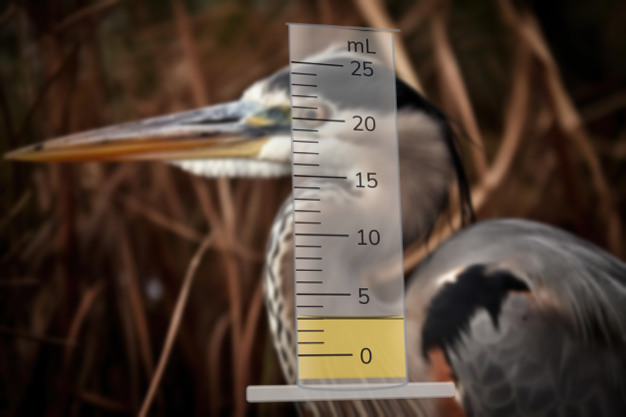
mL 3
